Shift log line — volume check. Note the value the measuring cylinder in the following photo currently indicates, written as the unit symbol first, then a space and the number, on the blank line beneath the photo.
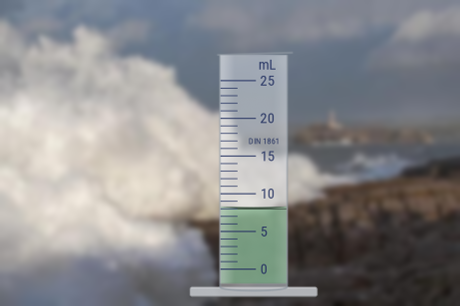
mL 8
